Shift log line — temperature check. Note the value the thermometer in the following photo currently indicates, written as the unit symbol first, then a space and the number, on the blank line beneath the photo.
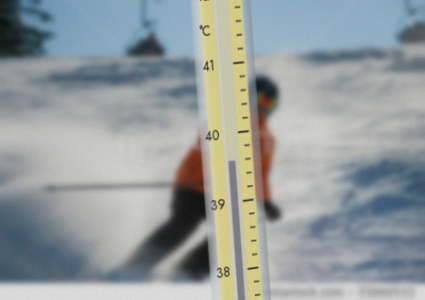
°C 39.6
